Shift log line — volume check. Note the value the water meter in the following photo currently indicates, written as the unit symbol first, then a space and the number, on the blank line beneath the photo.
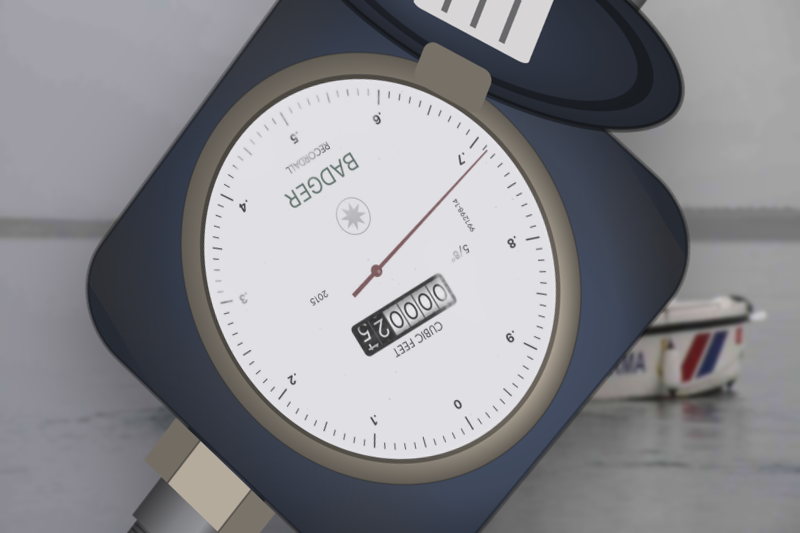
ft³ 24.71
